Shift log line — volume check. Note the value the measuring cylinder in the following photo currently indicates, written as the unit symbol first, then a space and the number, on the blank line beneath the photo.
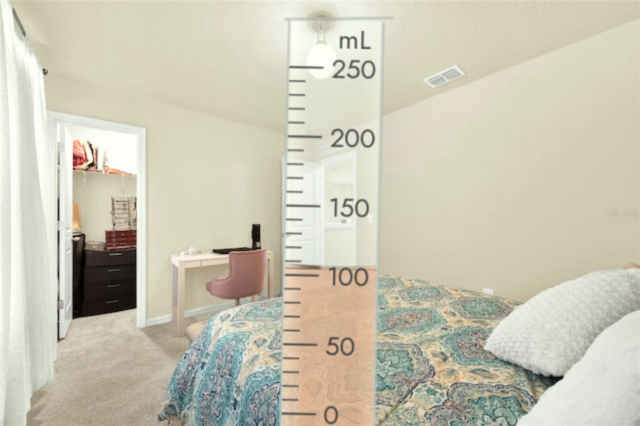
mL 105
